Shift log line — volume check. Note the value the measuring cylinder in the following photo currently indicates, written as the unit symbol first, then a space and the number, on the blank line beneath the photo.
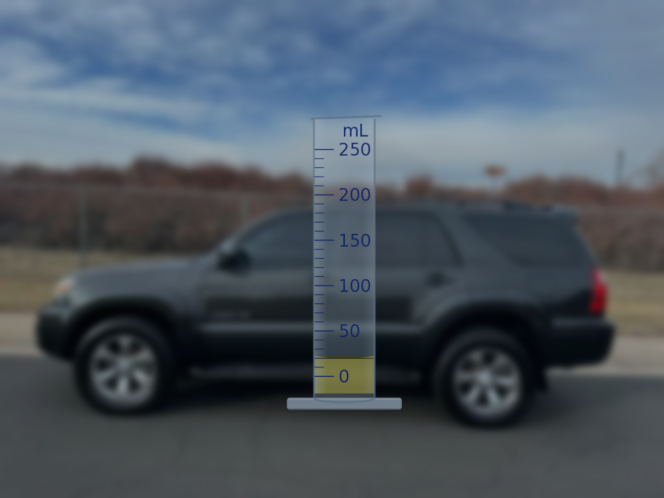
mL 20
